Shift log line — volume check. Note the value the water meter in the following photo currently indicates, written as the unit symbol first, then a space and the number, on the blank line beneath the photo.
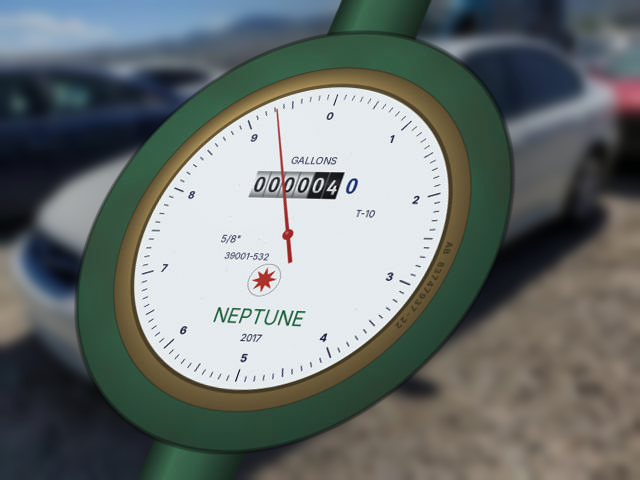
gal 39.3
